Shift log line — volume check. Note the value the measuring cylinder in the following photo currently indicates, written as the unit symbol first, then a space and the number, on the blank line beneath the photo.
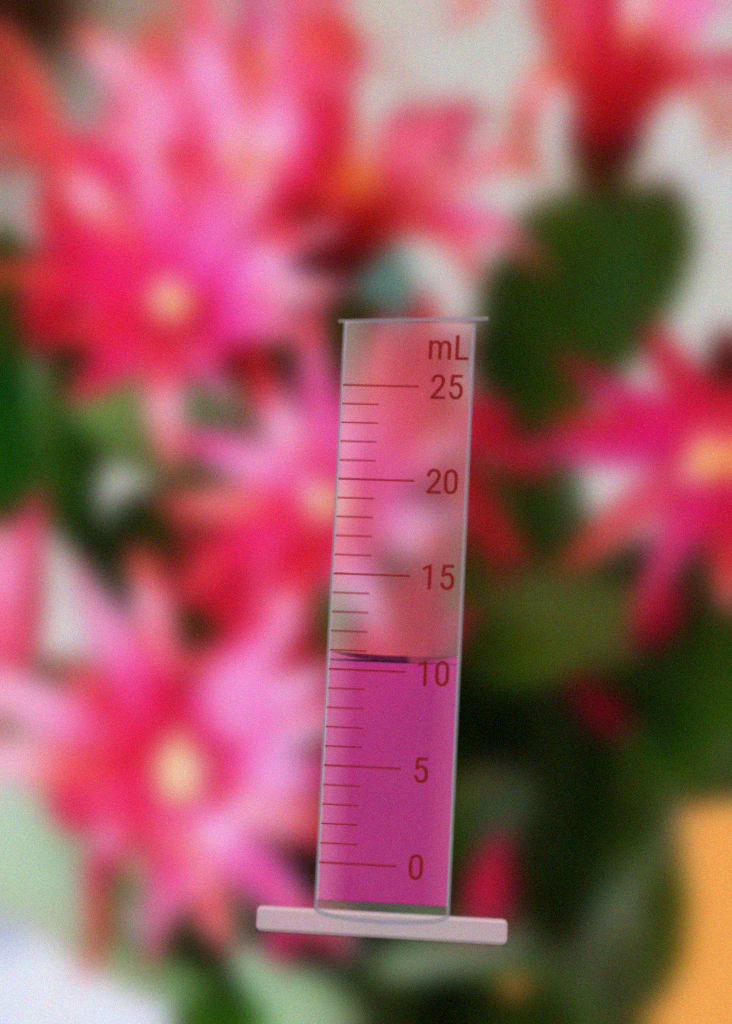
mL 10.5
